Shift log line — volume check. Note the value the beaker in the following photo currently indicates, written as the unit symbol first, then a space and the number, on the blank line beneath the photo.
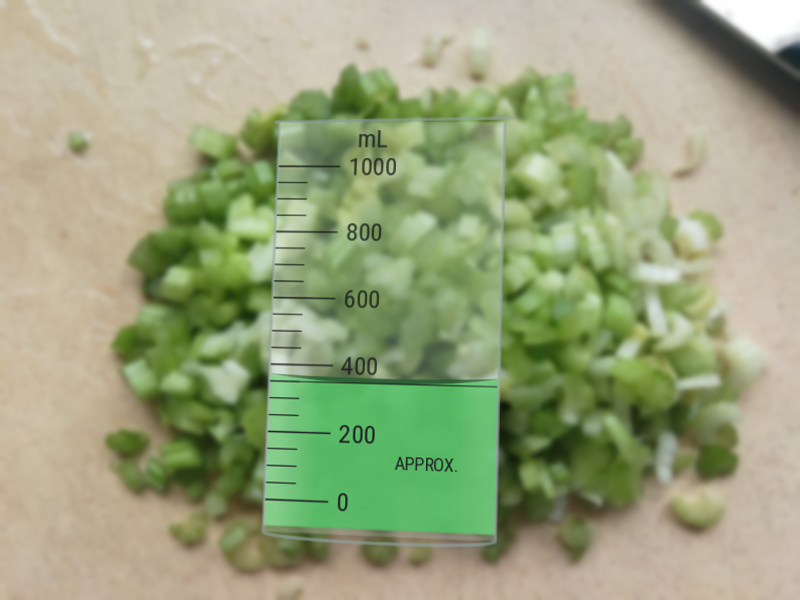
mL 350
